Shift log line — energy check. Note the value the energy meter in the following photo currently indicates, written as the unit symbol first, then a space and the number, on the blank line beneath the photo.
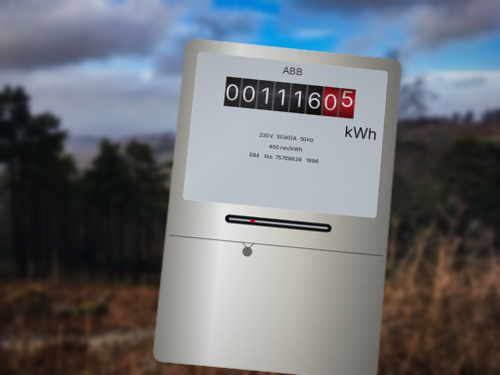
kWh 1116.05
